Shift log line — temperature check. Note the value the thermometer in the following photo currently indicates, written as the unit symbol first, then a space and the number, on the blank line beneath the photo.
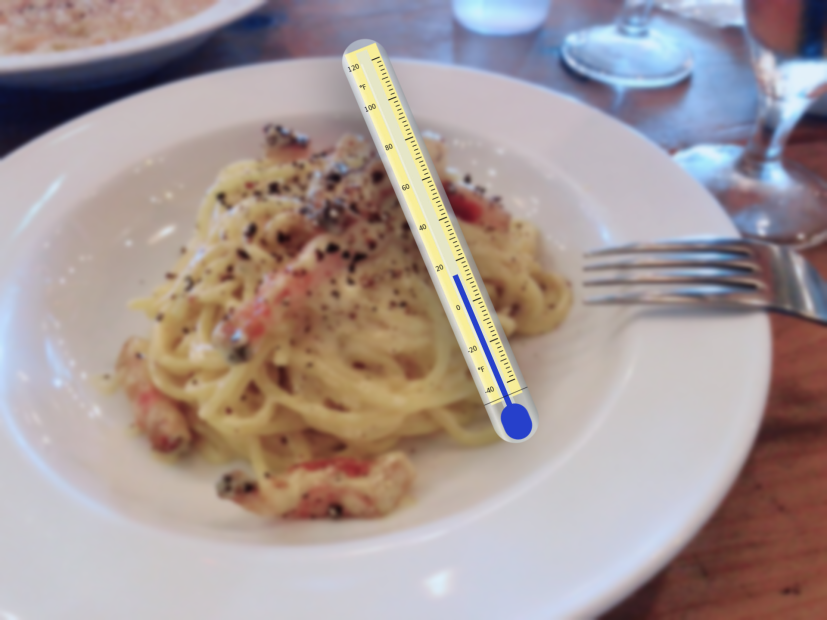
°F 14
